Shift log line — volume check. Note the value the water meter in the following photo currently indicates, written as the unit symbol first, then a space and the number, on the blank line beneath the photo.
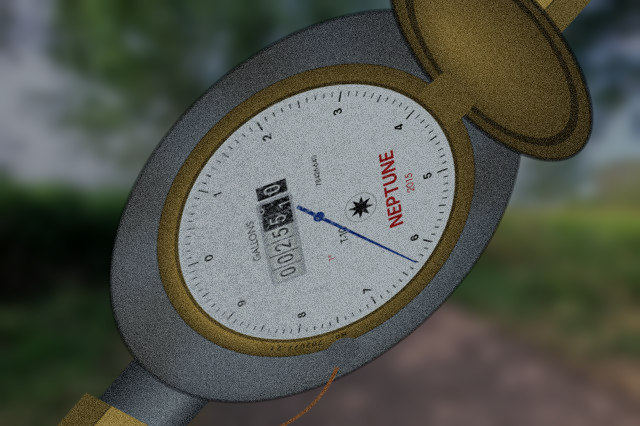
gal 25506.3
